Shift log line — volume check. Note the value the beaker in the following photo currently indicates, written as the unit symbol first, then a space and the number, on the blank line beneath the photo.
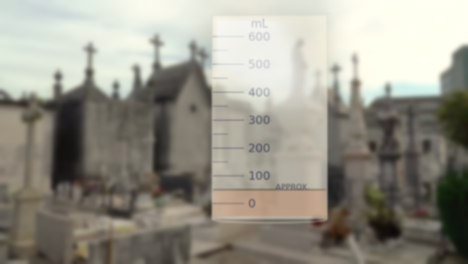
mL 50
